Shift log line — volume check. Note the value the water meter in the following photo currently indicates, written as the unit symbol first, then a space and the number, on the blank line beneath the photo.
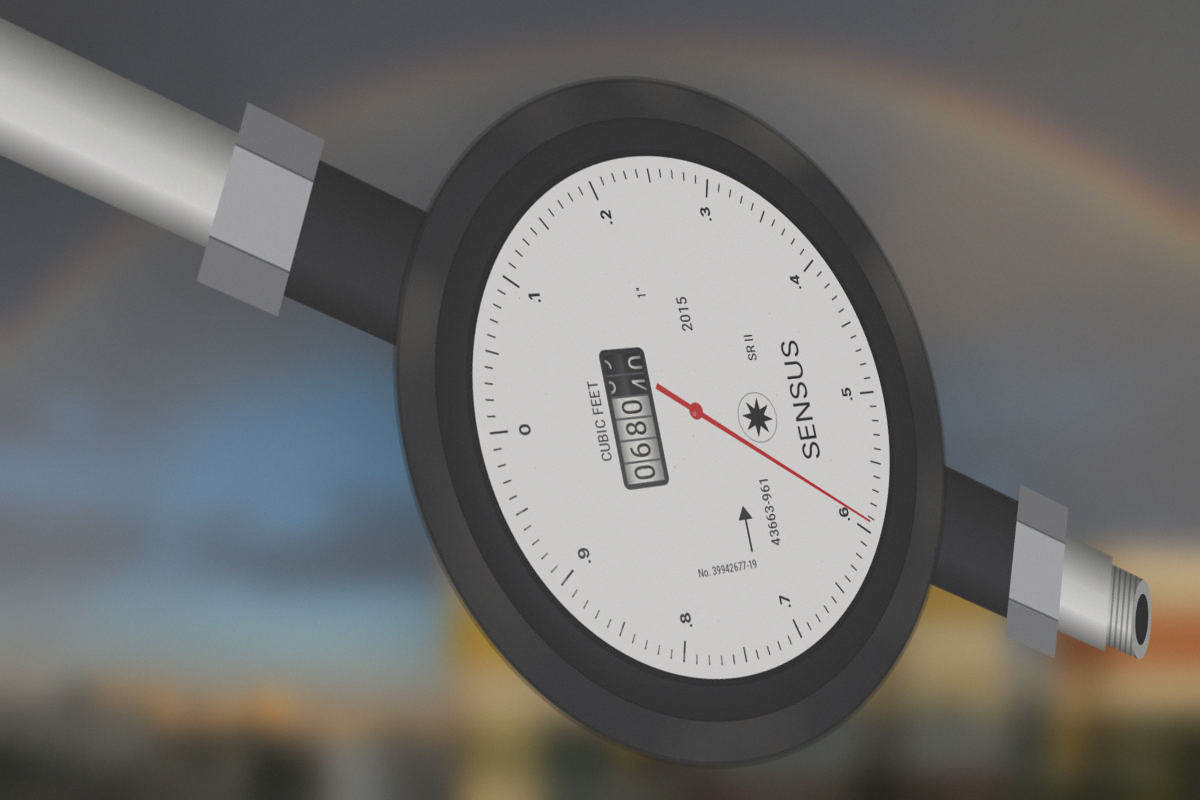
ft³ 68039.59
